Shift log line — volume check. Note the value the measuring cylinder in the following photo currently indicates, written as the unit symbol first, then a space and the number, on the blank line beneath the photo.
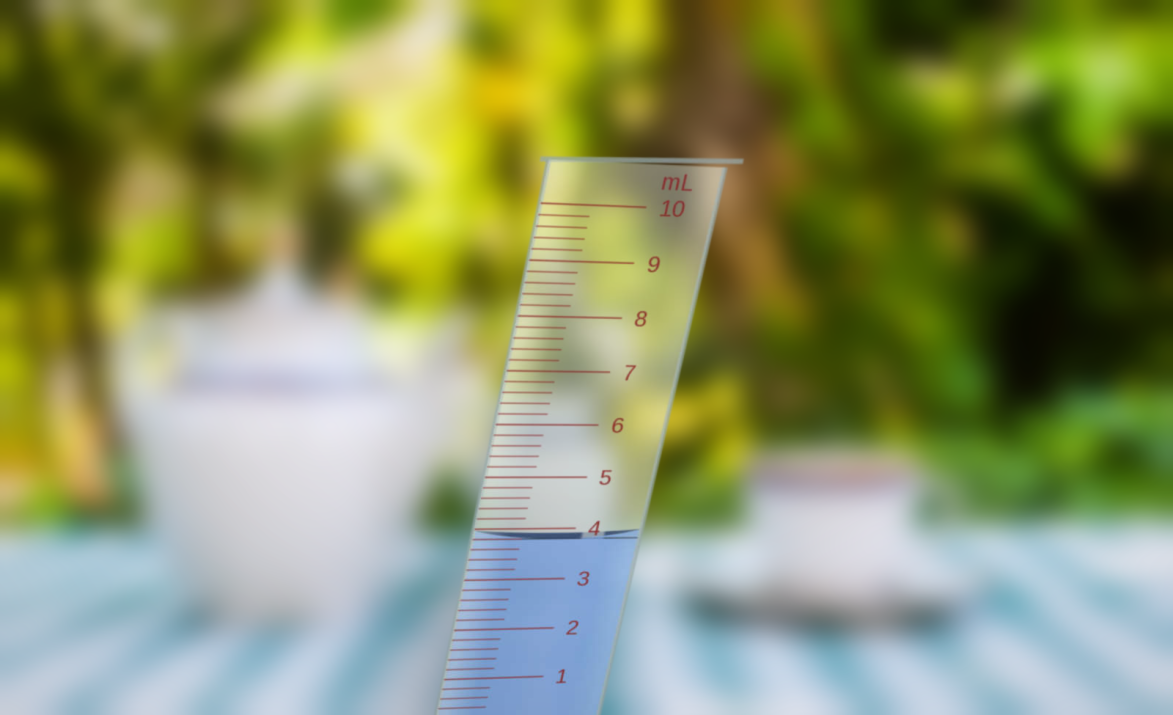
mL 3.8
